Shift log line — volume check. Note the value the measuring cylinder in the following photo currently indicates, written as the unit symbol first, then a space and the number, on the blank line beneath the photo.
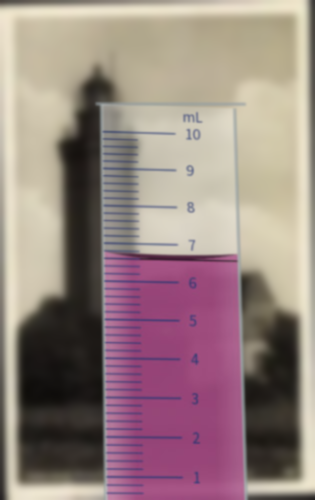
mL 6.6
